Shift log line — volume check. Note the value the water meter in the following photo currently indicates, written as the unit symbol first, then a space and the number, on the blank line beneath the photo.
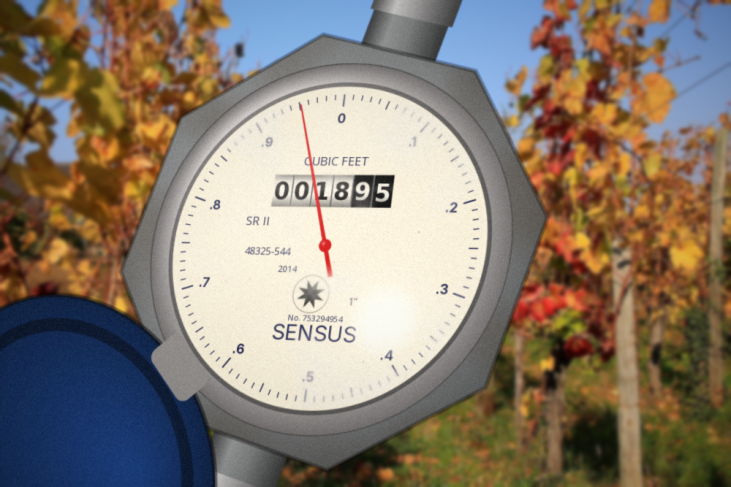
ft³ 1894.95
